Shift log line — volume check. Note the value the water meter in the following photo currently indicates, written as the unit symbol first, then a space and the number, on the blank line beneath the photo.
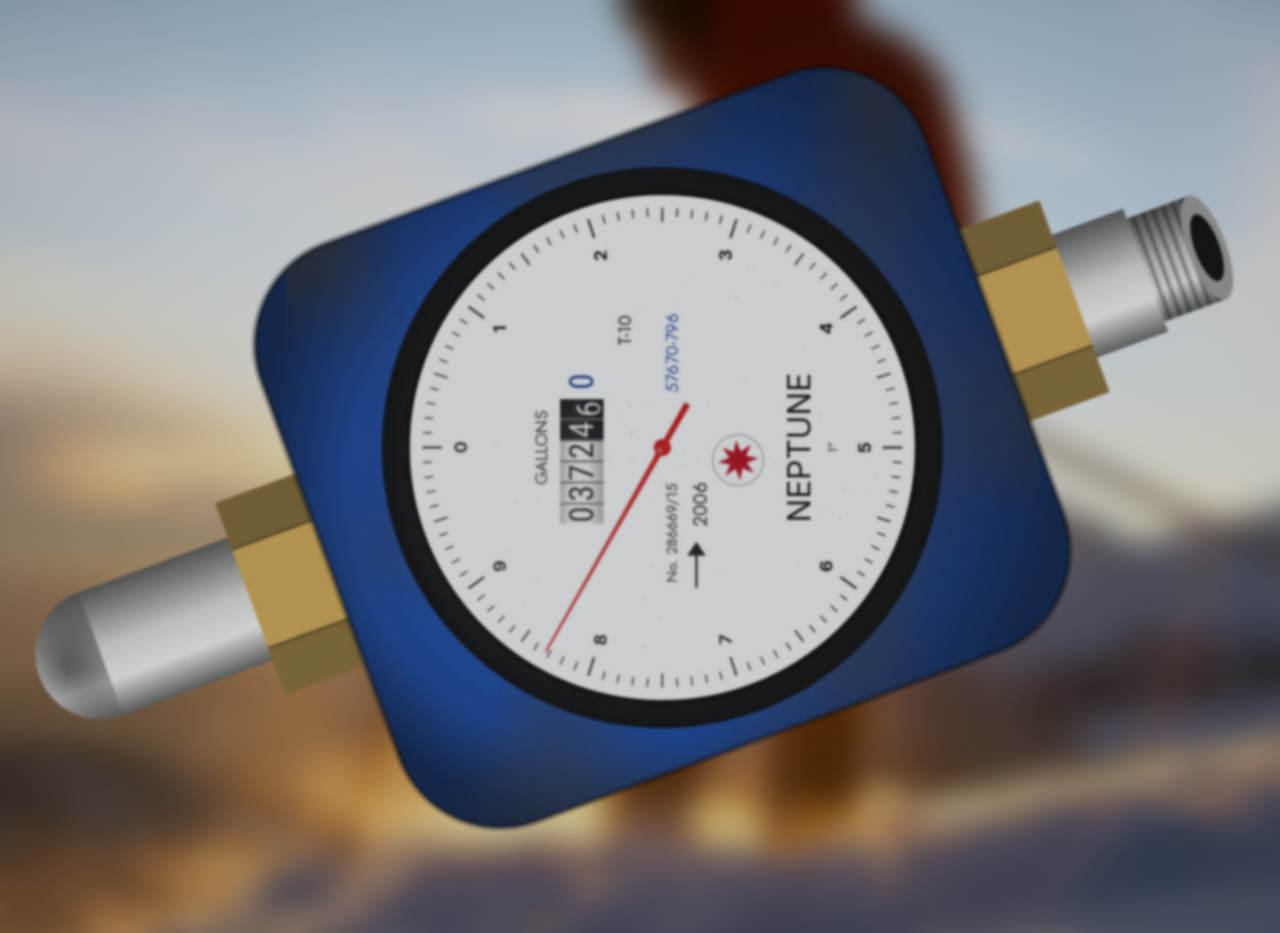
gal 372458.3
